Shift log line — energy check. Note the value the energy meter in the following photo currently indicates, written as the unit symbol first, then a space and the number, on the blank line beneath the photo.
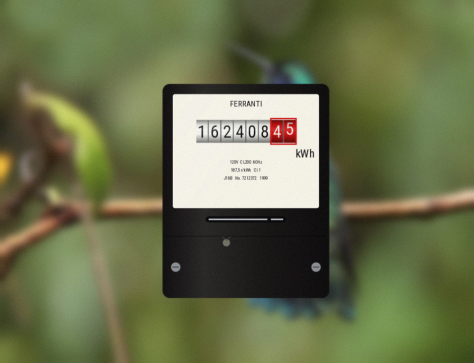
kWh 162408.45
